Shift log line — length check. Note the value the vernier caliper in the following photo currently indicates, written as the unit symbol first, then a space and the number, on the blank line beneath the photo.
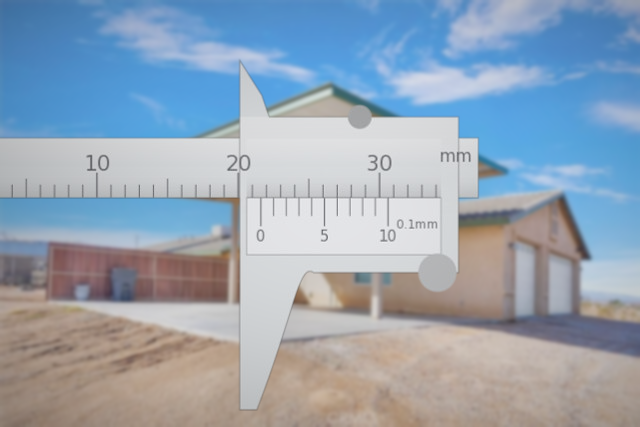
mm 21.6
